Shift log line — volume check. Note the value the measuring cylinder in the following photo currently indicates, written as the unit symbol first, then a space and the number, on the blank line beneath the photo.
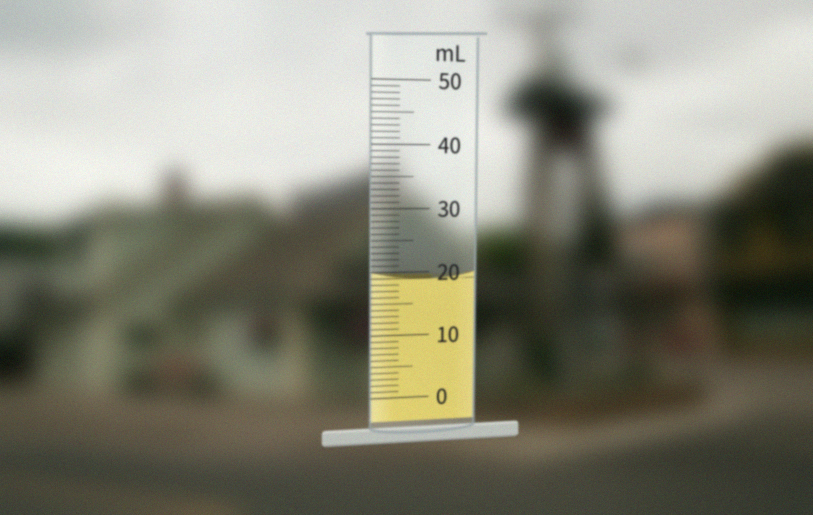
mL 19
